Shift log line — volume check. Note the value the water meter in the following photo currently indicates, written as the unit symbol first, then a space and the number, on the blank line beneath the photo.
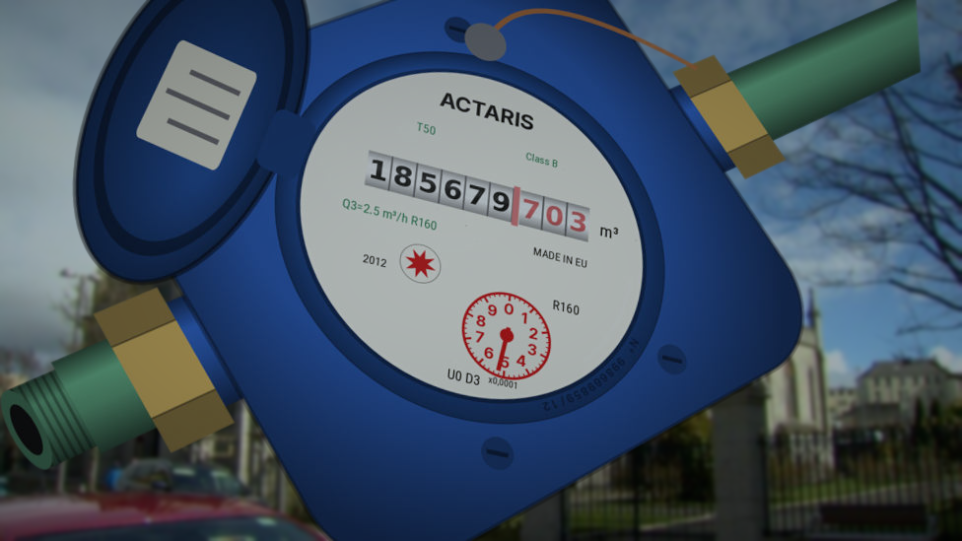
m³ 185679.7035
